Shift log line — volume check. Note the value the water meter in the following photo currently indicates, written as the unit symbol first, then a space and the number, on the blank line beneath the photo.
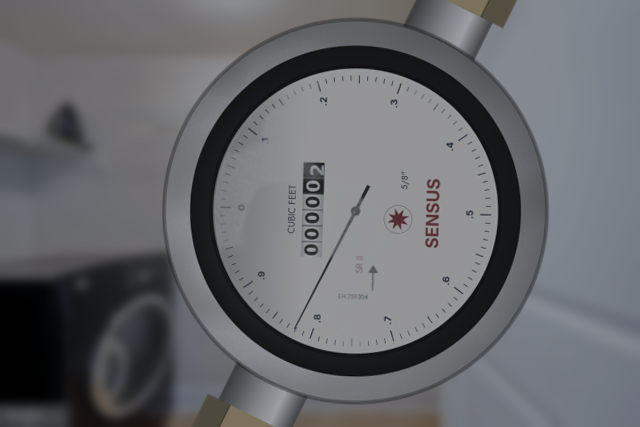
ft³ 1.82
